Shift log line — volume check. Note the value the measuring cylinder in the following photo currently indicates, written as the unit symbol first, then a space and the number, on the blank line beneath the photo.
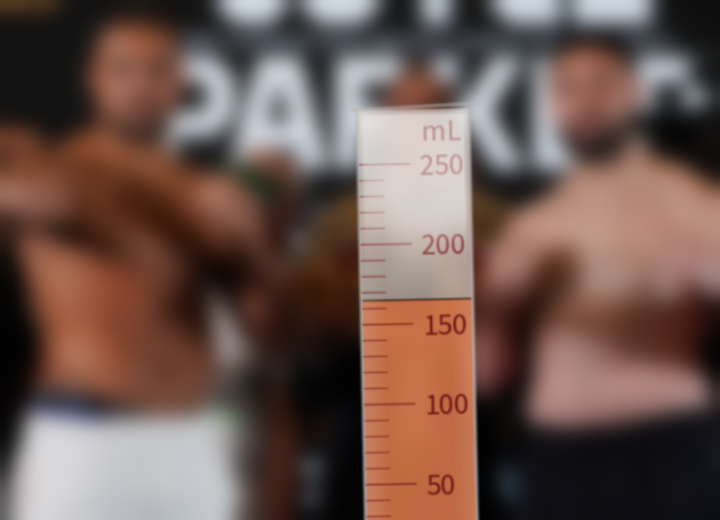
mL 165
